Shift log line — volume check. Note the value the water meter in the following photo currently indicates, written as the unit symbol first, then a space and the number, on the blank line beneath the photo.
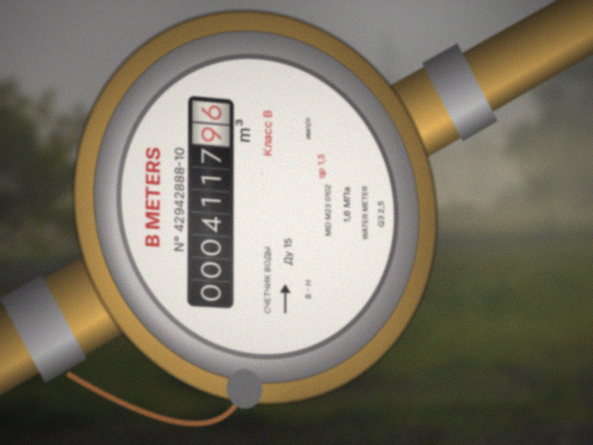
m³ 4117.96
